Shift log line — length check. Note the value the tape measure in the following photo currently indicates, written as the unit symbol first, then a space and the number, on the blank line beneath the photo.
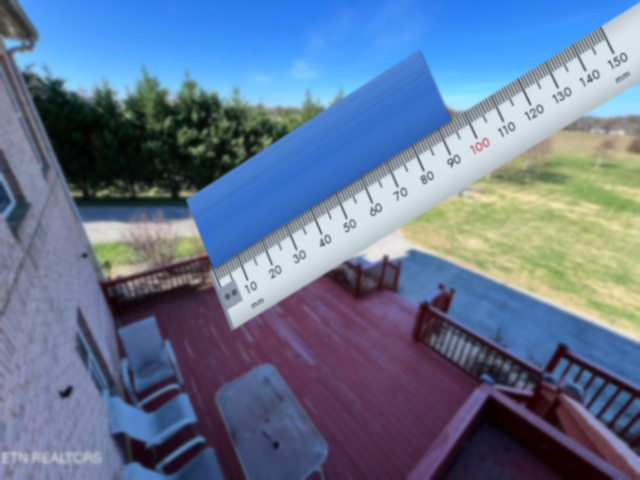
mm 95
